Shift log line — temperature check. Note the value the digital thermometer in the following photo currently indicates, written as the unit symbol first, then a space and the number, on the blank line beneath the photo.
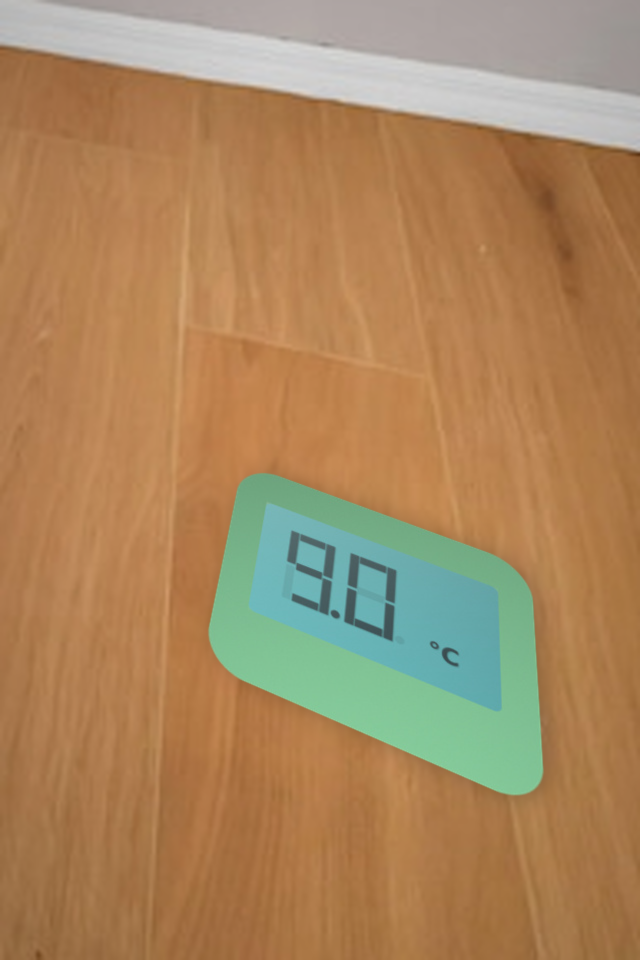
°C 9.0
